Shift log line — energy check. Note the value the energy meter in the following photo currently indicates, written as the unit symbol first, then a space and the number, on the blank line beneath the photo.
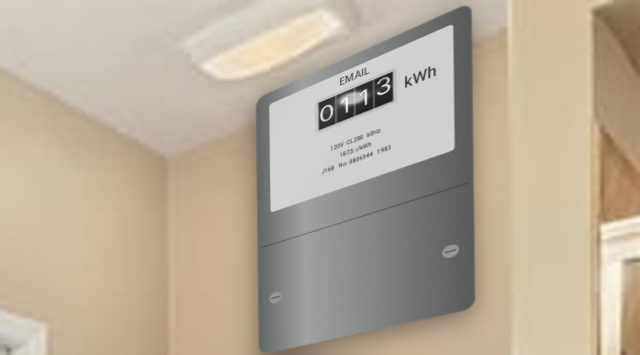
kWh 113
